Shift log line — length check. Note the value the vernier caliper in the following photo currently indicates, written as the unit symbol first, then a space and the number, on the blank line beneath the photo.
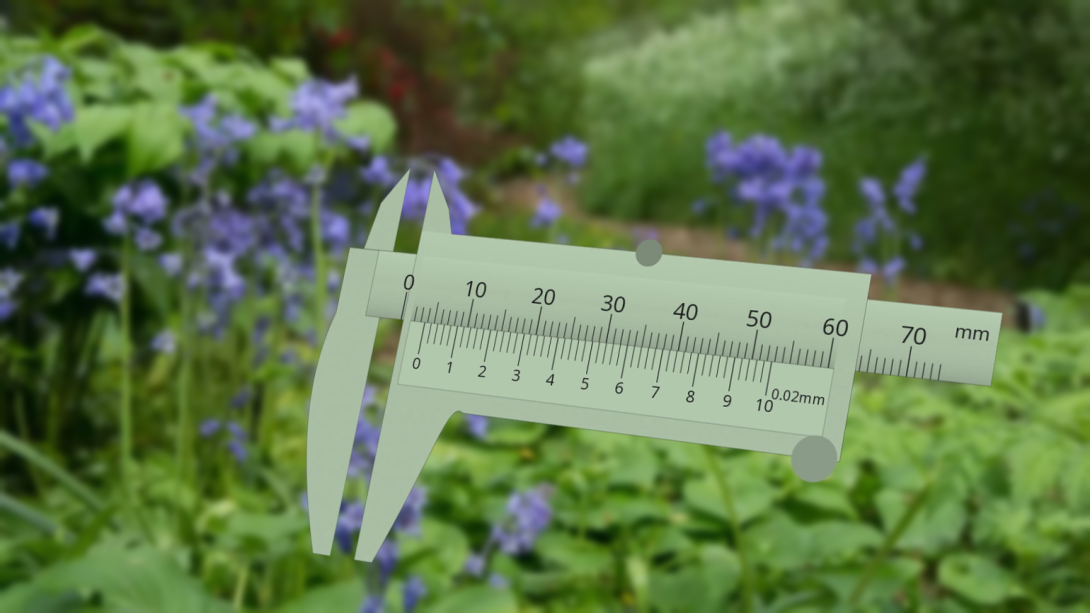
mm 3.6
